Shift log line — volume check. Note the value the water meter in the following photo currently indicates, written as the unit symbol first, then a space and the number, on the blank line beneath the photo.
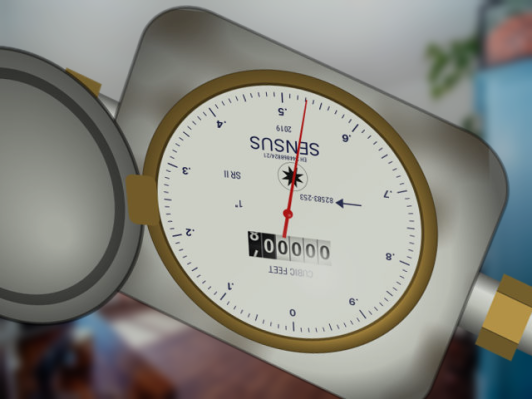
ft³ 7.53
